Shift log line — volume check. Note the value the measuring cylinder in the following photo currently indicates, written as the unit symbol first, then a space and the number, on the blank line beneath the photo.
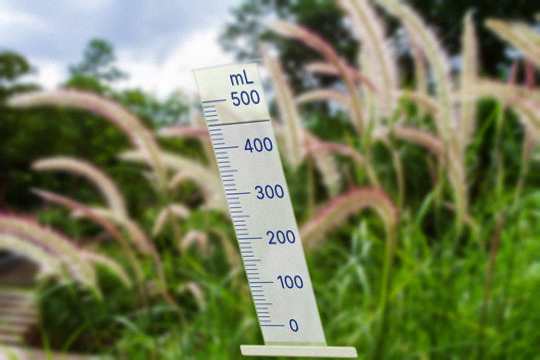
mL 450
